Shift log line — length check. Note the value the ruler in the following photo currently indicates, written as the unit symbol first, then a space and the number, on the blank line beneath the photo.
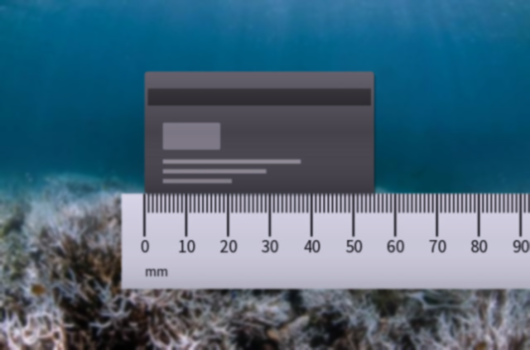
mm 55
